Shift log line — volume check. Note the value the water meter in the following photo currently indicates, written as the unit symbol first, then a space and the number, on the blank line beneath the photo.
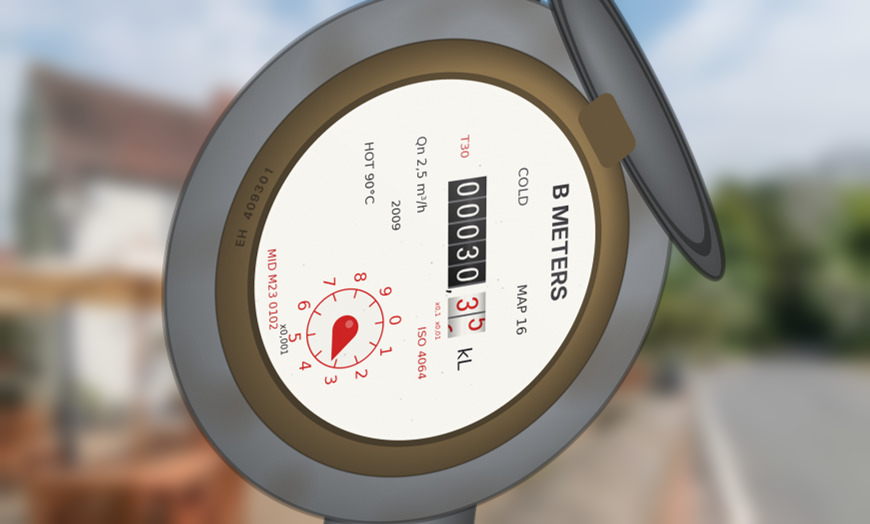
kL 30.353
